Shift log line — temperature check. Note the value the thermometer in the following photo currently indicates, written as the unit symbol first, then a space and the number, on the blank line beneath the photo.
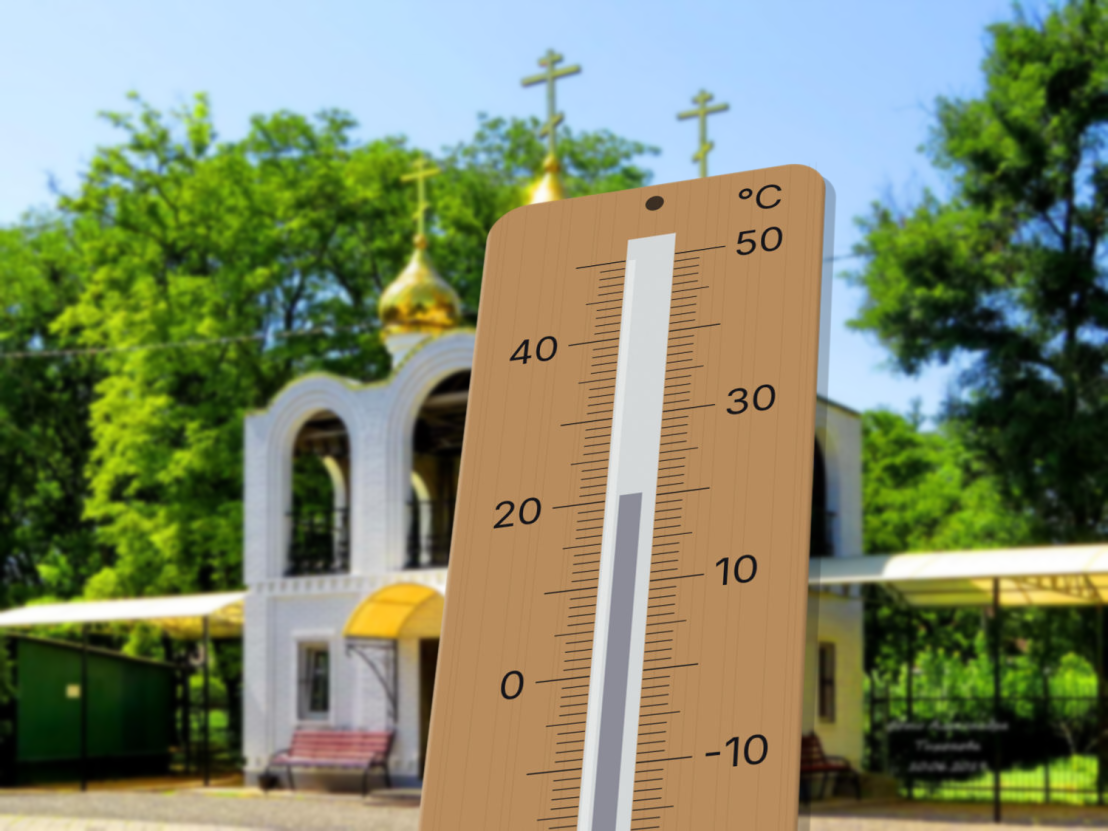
°C 20.5
